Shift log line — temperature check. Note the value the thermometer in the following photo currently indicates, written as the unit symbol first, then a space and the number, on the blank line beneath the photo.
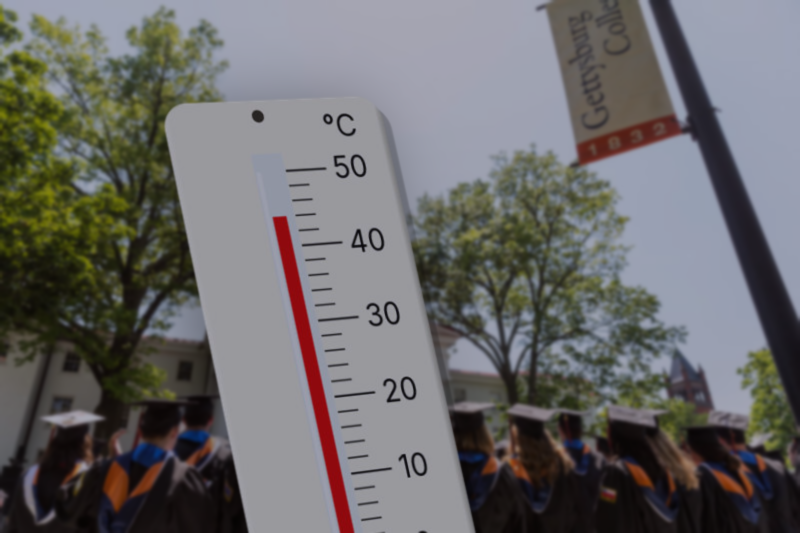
°C 44
